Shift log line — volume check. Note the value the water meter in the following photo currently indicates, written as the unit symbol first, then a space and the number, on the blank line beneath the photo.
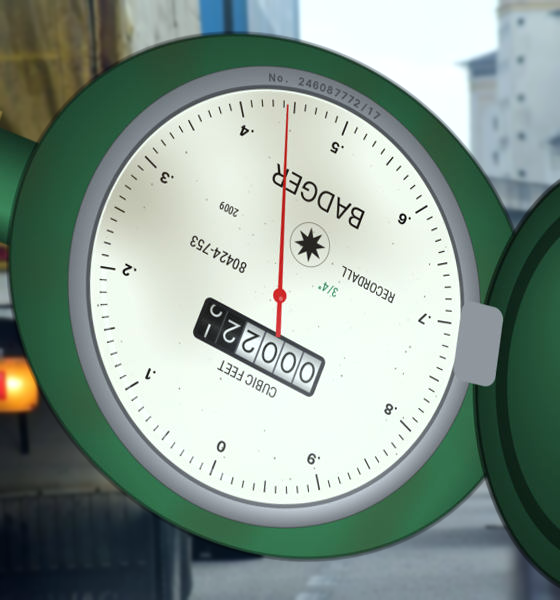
ft³ 221.44
